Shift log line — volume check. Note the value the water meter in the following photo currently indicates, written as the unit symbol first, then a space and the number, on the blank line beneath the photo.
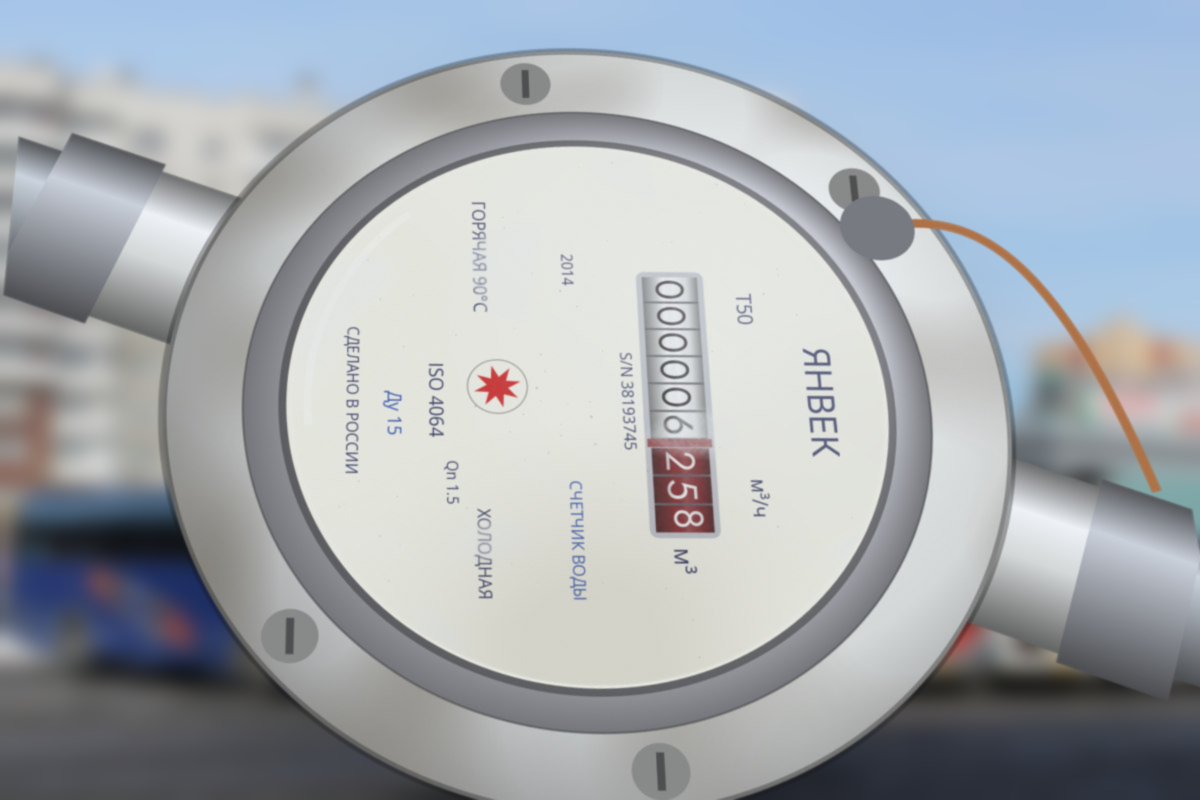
m³ 6.258
